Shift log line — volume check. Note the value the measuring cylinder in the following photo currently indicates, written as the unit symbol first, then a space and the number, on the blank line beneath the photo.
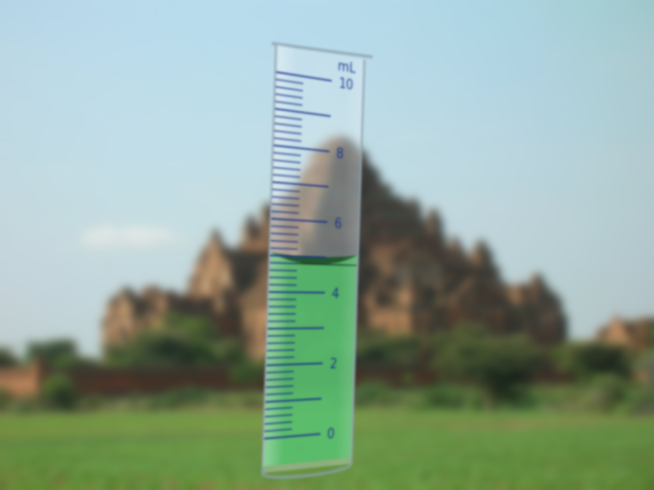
mL 4.8
